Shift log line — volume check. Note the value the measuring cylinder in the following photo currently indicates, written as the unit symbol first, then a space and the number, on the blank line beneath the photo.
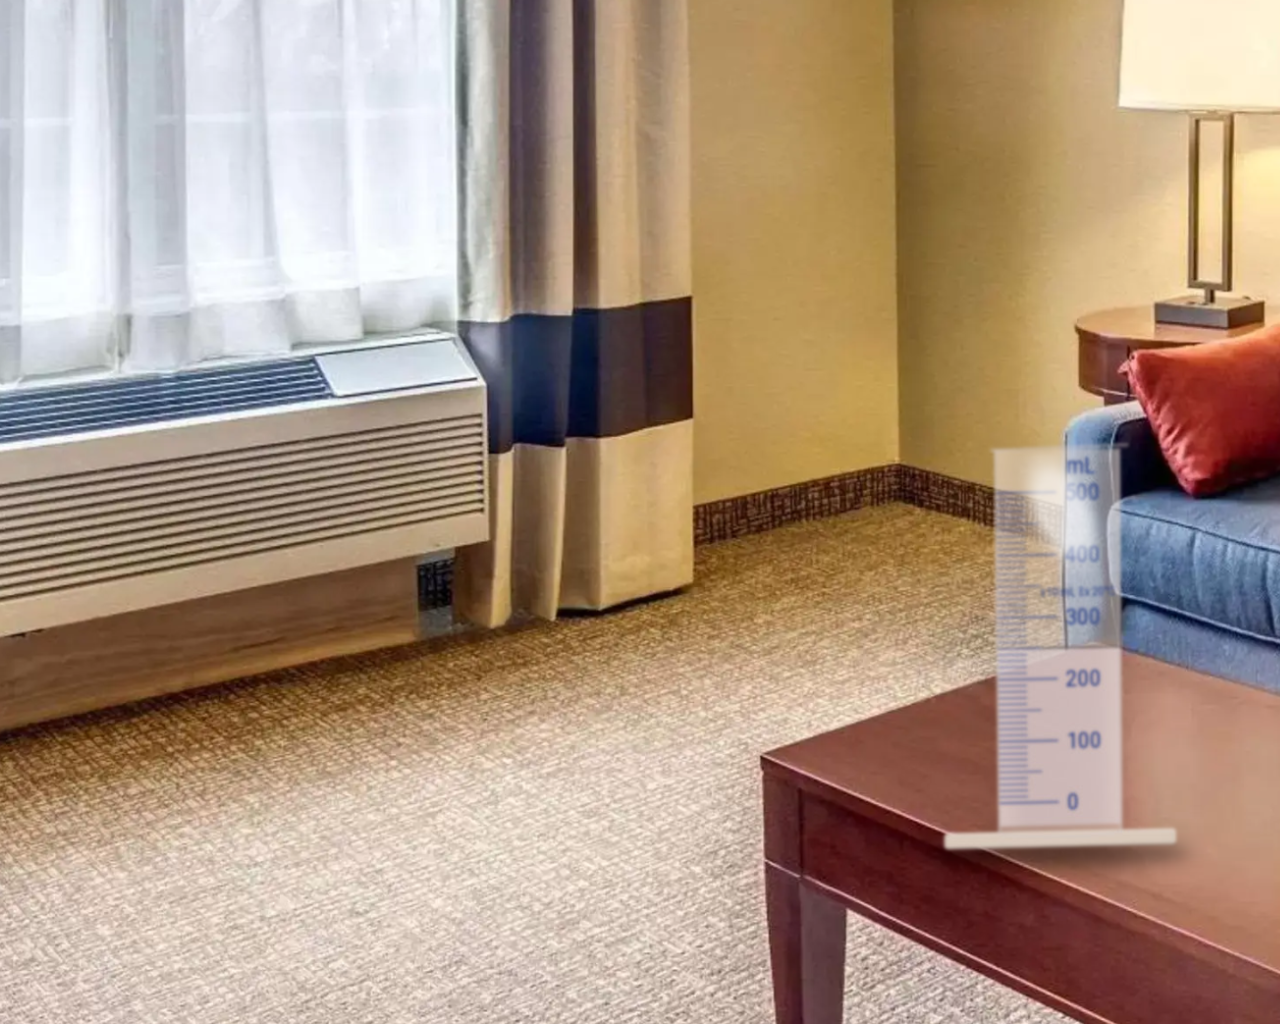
mL 250
